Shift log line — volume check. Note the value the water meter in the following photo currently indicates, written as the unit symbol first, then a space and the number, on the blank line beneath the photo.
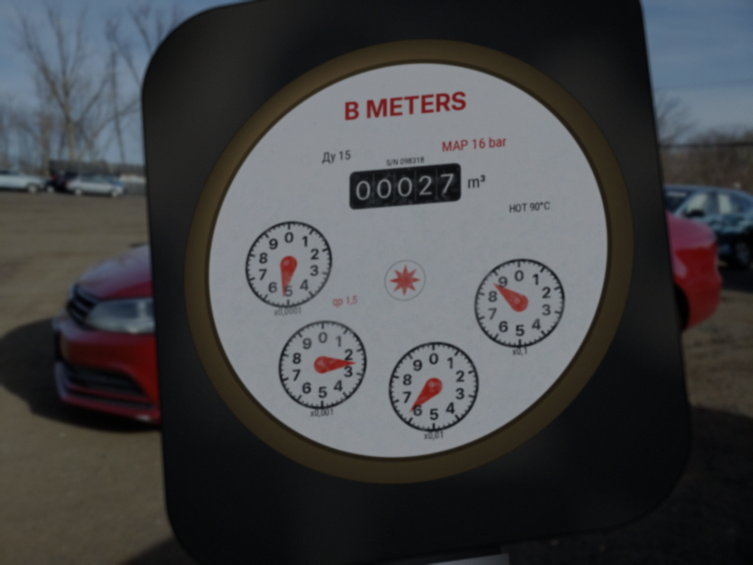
m³ 27.8625
